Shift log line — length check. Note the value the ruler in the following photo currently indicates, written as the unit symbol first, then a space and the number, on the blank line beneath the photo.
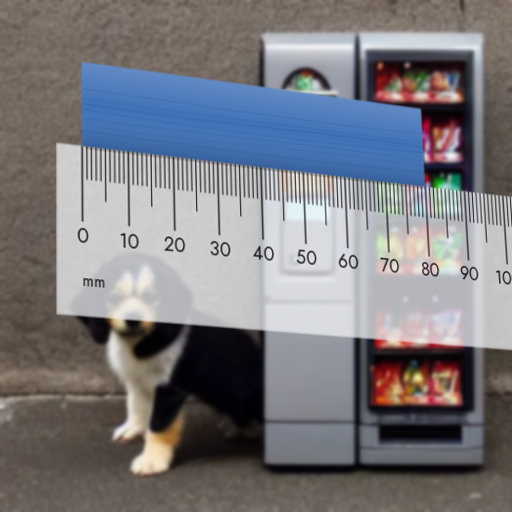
mm 80
